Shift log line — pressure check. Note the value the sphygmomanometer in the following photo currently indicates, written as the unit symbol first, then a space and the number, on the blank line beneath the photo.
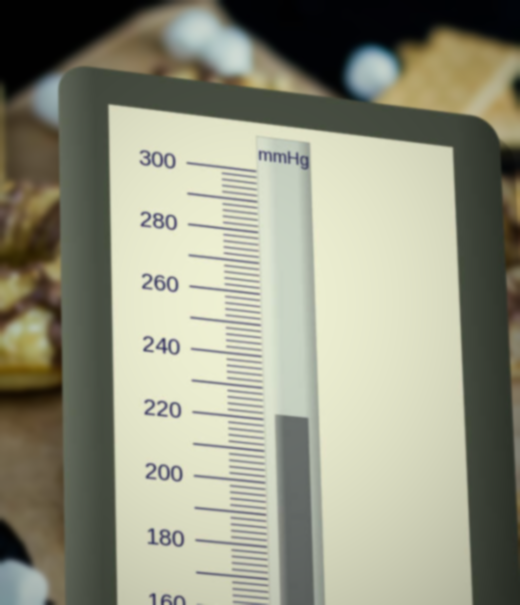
mmHg 222
